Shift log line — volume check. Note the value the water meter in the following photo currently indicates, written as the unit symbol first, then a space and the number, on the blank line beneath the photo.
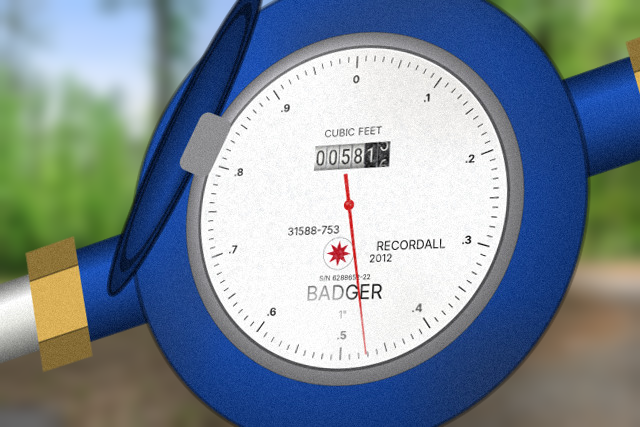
ft³ 5815.47
